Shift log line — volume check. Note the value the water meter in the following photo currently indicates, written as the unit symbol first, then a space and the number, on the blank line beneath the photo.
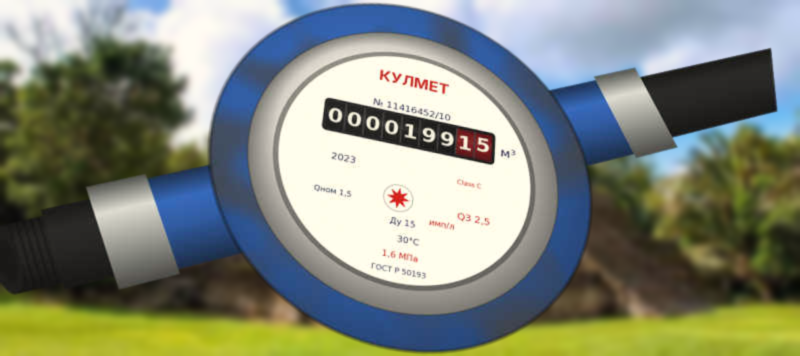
m³ 199.15
